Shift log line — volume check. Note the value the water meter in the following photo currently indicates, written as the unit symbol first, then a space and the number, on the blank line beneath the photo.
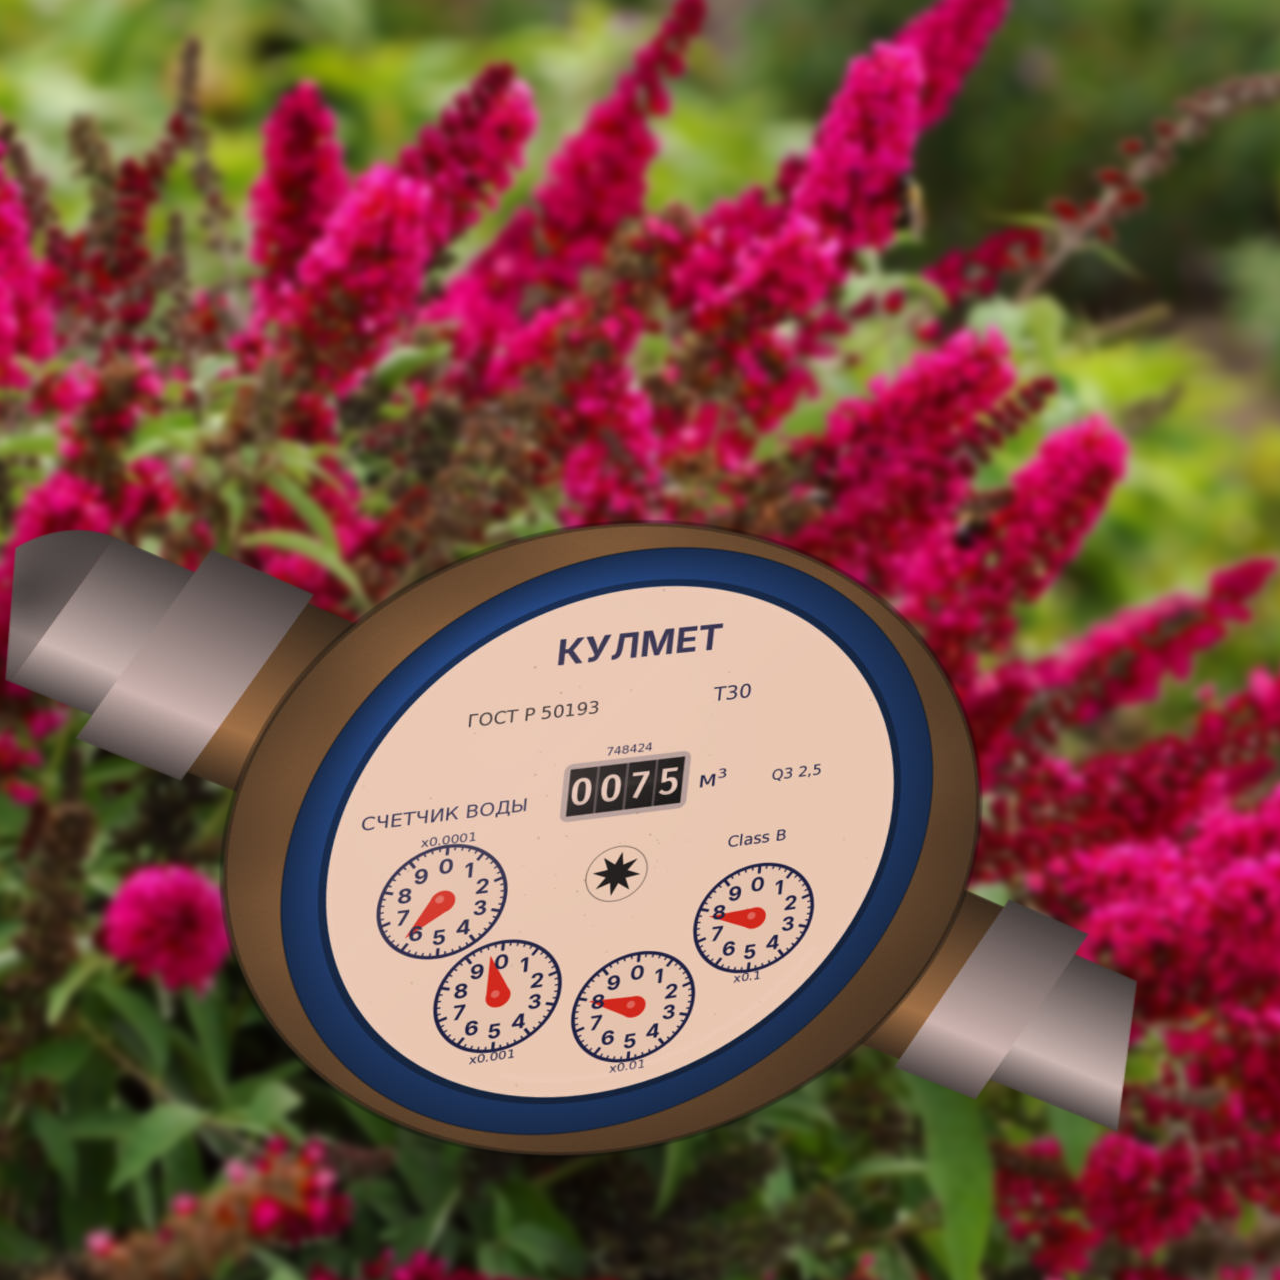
m³ 75.7796
